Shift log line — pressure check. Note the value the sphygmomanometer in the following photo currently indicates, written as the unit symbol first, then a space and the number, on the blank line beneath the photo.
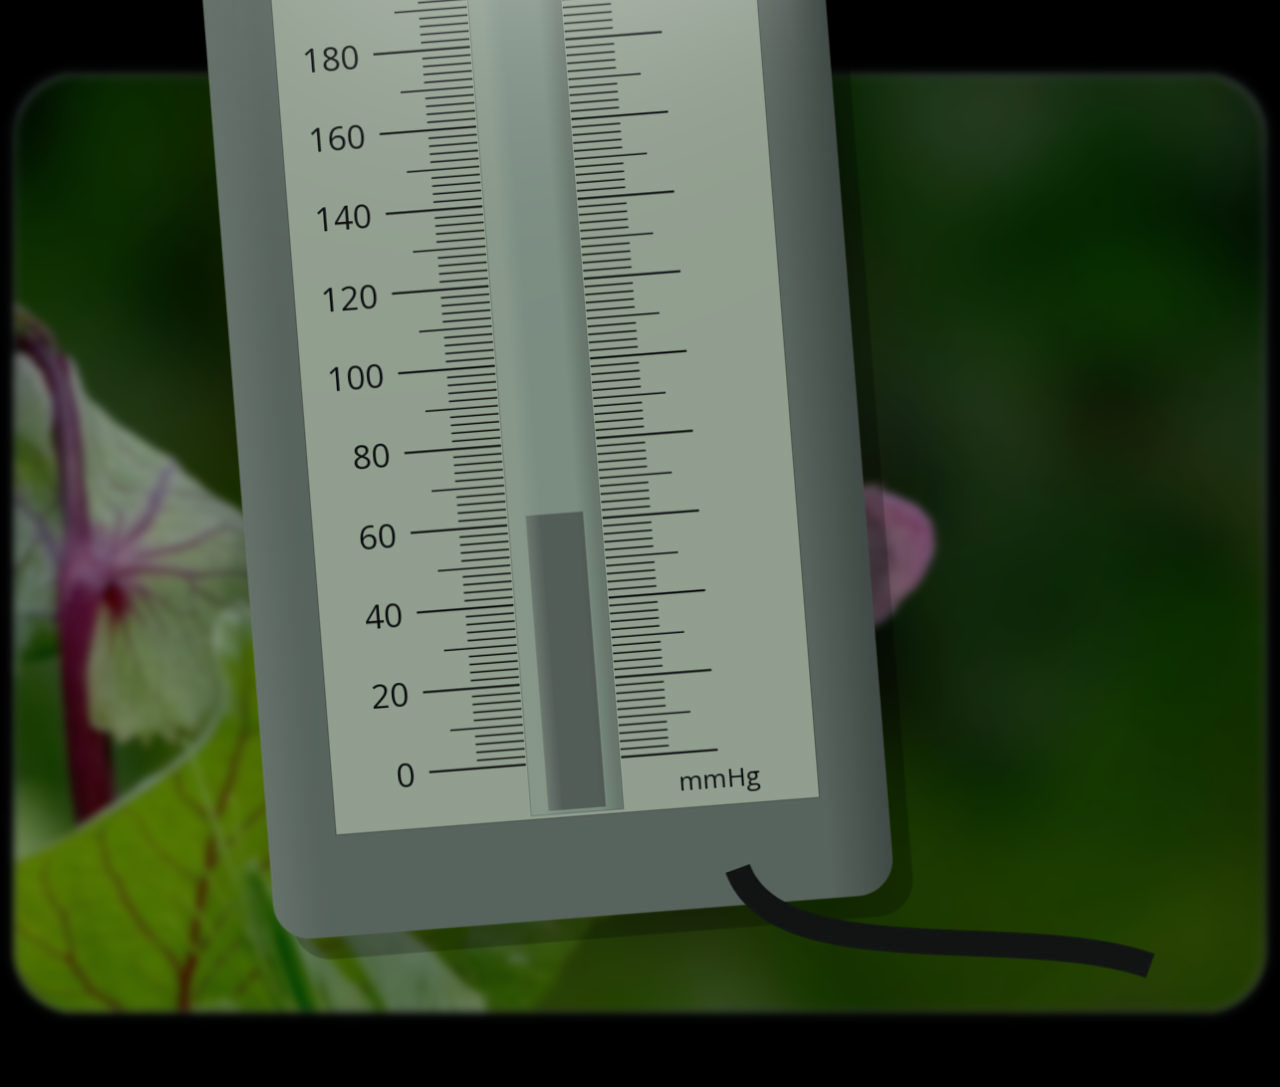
mmHg 62
